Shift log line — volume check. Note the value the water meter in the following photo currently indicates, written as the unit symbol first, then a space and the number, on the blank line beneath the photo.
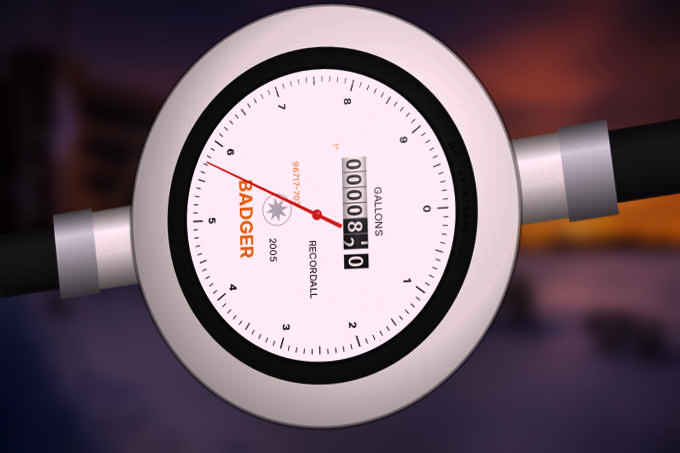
gal 815.7
